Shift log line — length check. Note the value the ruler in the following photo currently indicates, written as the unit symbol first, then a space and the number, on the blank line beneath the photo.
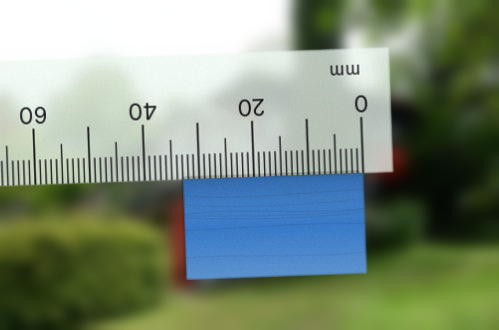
mm 33
